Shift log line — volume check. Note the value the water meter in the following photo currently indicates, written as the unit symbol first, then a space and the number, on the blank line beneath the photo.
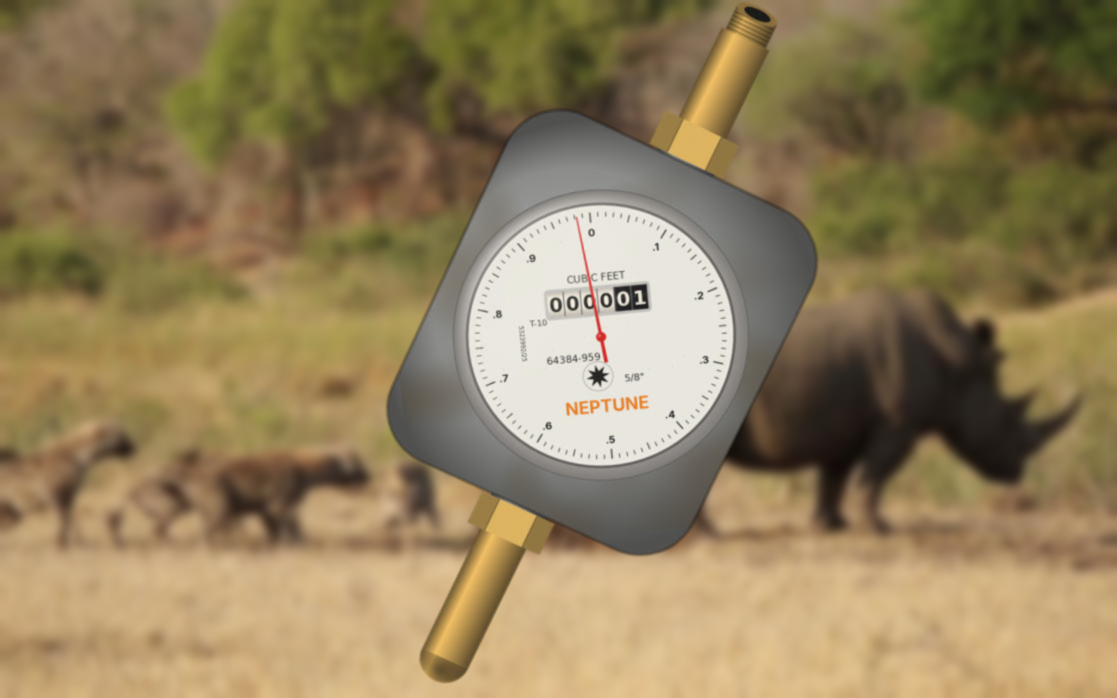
ft³ 0.98
